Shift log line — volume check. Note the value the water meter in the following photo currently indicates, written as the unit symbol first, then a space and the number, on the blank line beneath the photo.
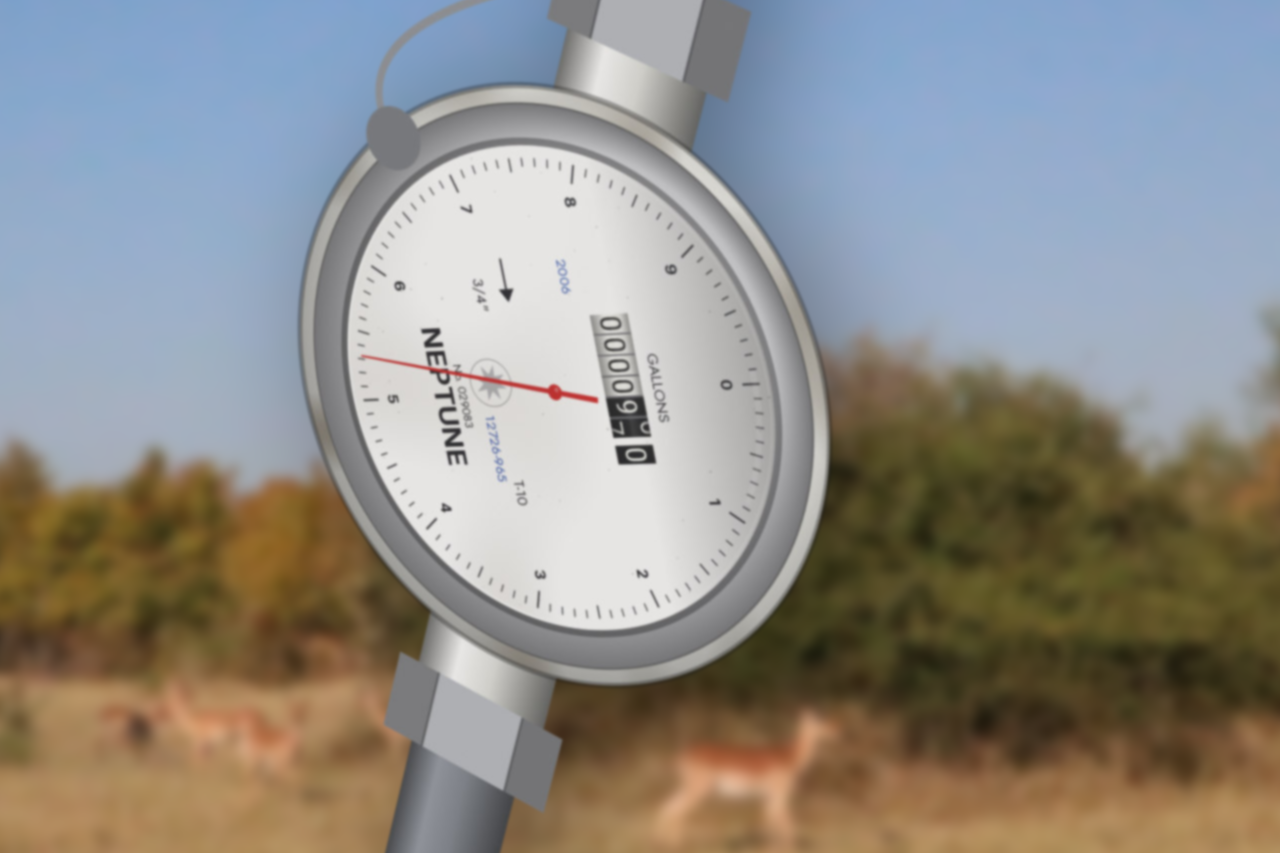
gal 965.3
